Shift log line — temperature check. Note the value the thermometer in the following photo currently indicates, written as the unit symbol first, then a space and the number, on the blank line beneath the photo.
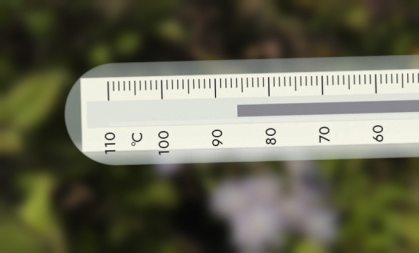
°C 86
